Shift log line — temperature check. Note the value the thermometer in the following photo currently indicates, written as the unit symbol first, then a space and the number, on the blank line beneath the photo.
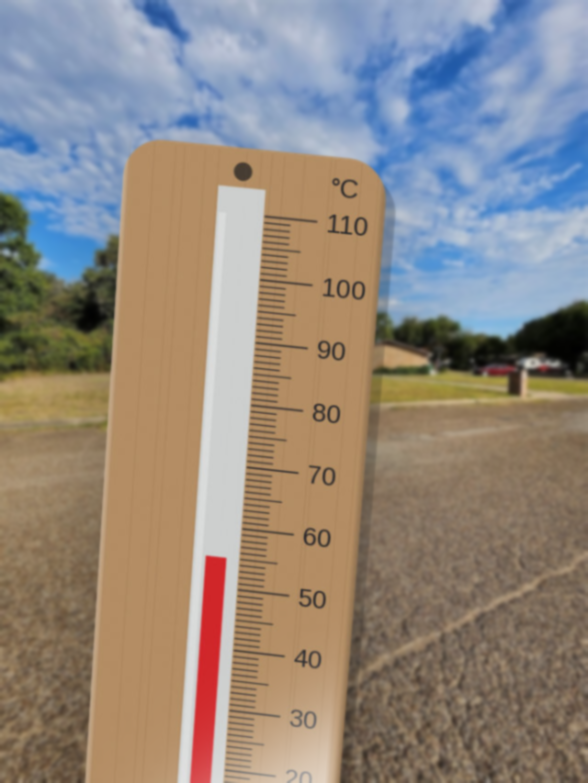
°C 55
